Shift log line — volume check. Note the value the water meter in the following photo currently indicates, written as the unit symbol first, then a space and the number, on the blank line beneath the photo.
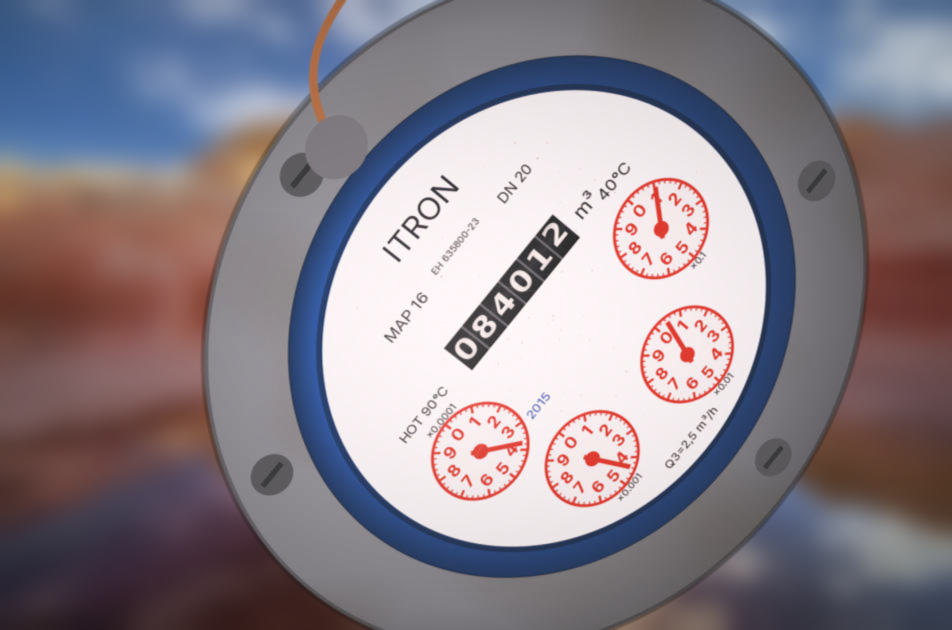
m³ 84012.1043
